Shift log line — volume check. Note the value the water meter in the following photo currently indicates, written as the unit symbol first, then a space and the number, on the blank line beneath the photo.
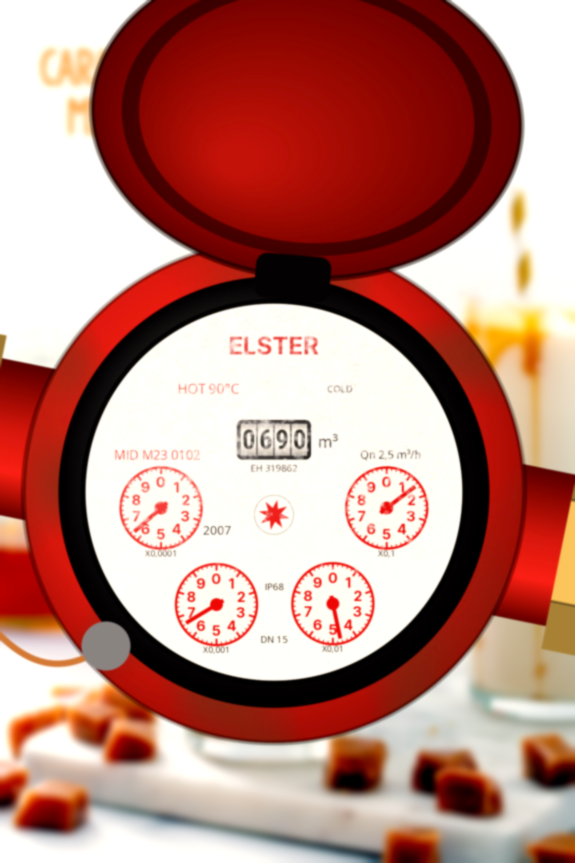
m³ 690.1466
